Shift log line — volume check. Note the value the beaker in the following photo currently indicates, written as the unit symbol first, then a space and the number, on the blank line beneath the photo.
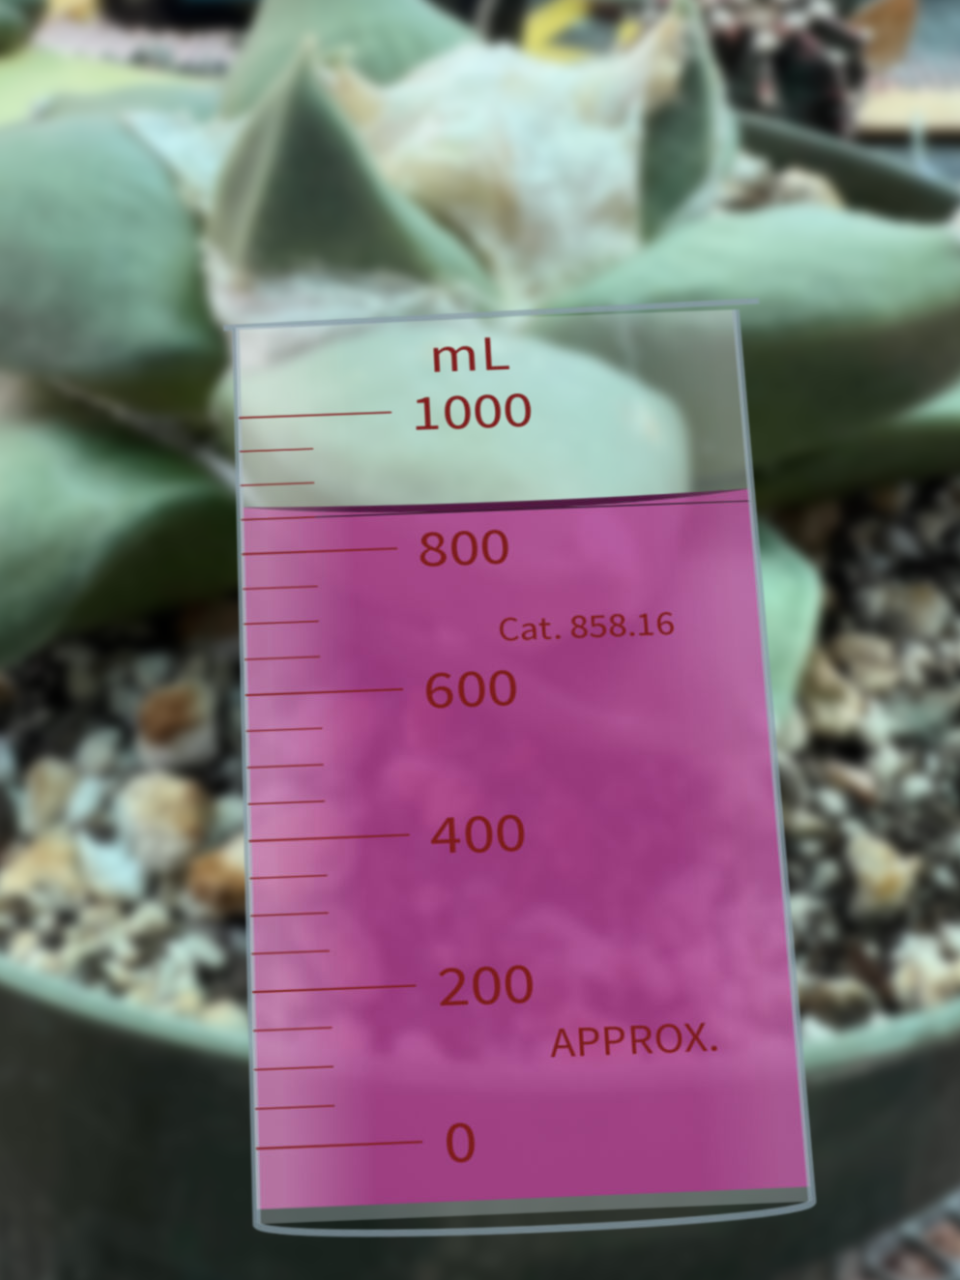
mL 850
